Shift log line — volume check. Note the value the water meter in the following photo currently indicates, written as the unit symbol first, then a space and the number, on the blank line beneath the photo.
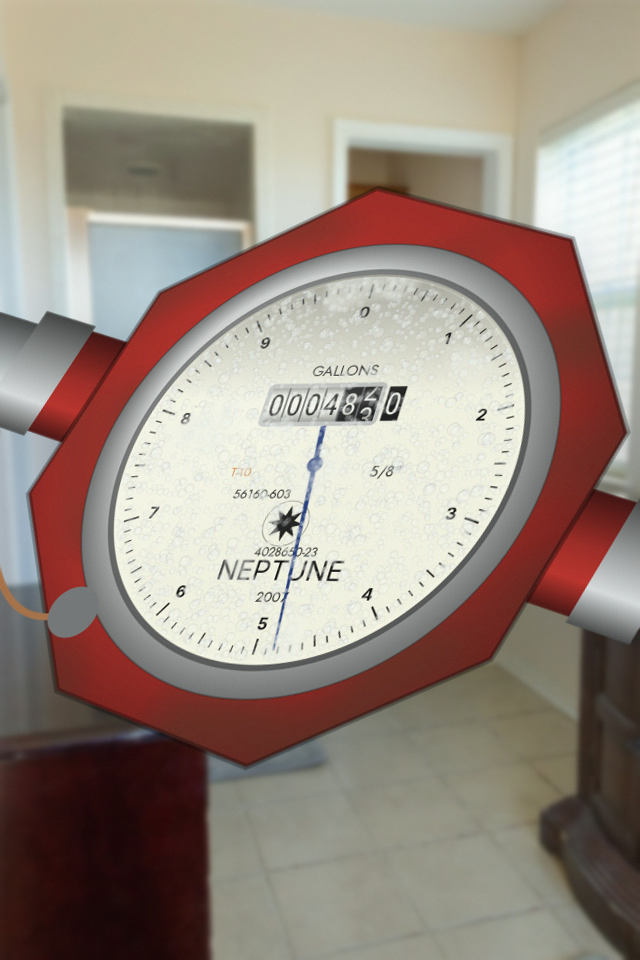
gal 4824.8
